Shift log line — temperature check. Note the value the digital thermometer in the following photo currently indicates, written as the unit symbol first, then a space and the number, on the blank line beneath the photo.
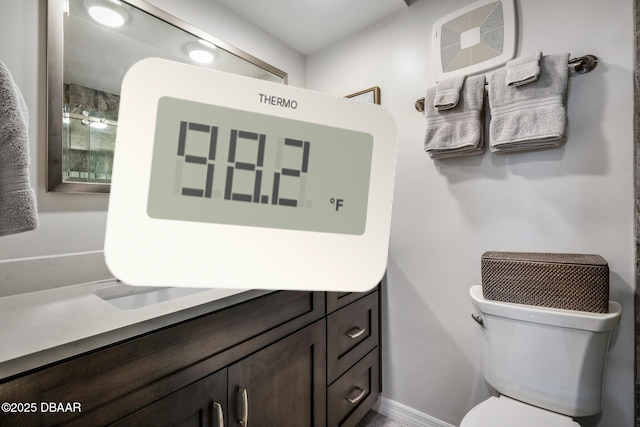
°F 98.2
